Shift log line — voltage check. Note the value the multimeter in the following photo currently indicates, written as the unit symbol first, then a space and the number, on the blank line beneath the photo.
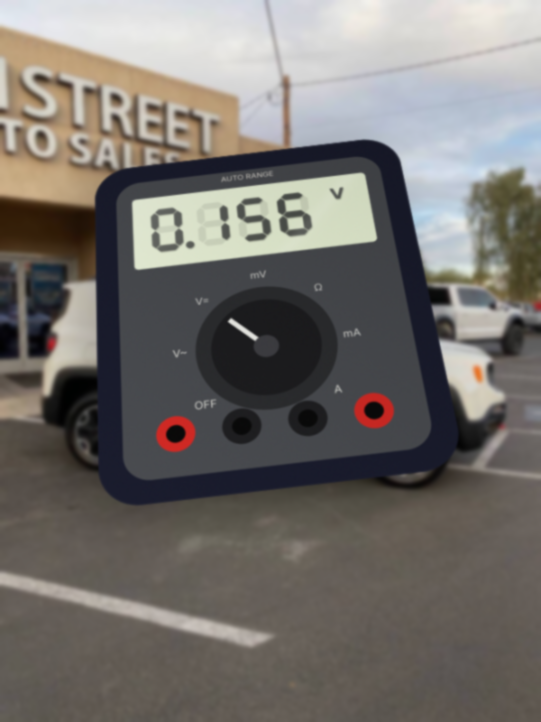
V 0.156
